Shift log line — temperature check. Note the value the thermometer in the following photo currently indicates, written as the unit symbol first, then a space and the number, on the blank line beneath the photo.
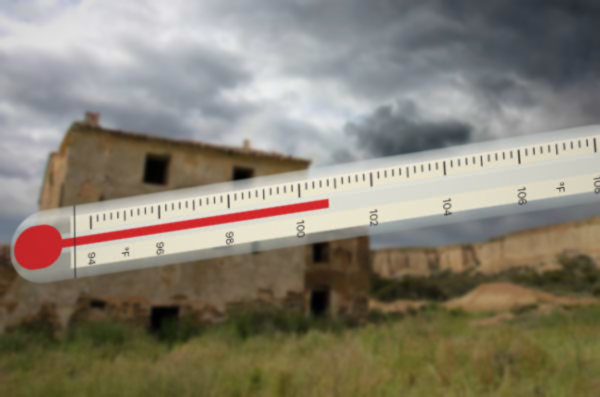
°F 100.8
